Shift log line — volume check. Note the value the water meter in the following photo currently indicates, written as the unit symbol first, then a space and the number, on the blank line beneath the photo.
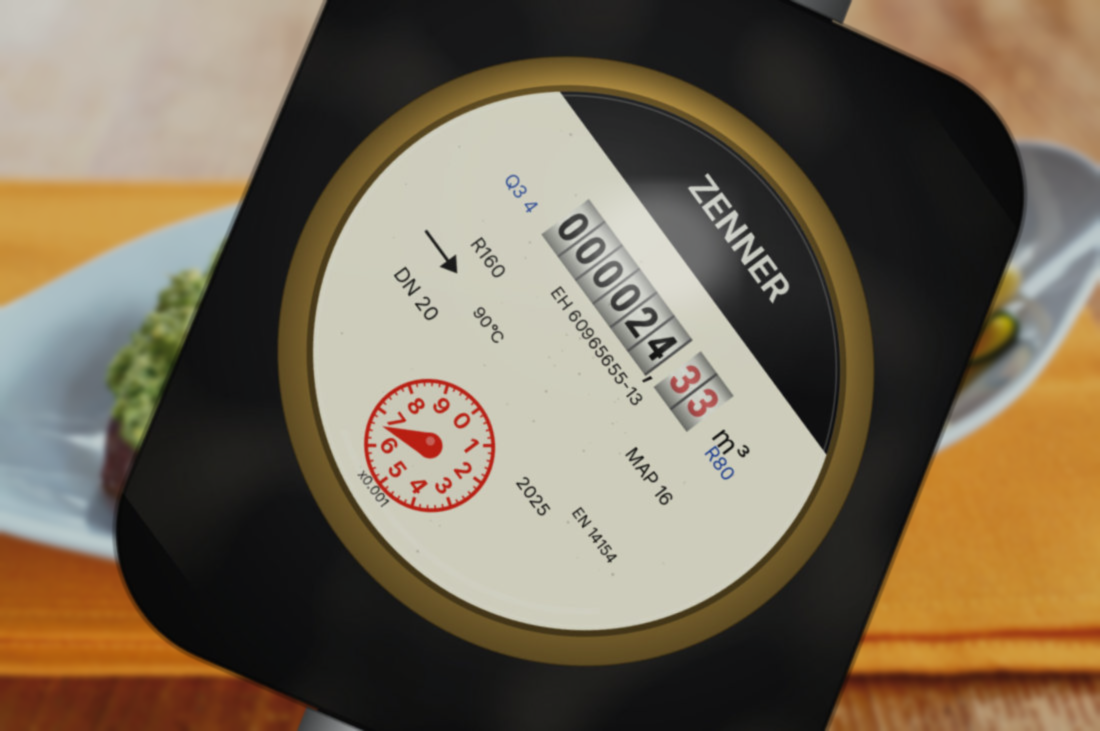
m³ 24.336
